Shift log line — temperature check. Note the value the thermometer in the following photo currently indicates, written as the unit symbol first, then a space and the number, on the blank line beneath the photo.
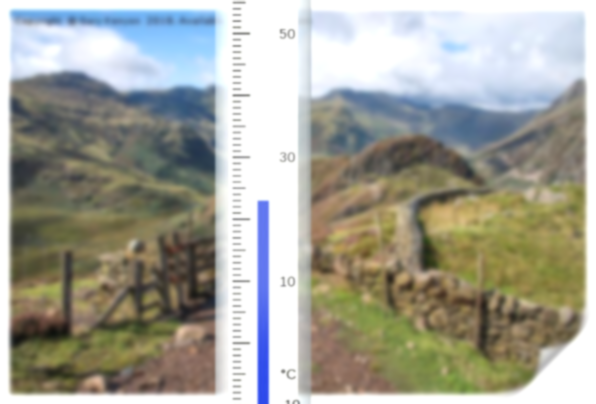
°C 23
